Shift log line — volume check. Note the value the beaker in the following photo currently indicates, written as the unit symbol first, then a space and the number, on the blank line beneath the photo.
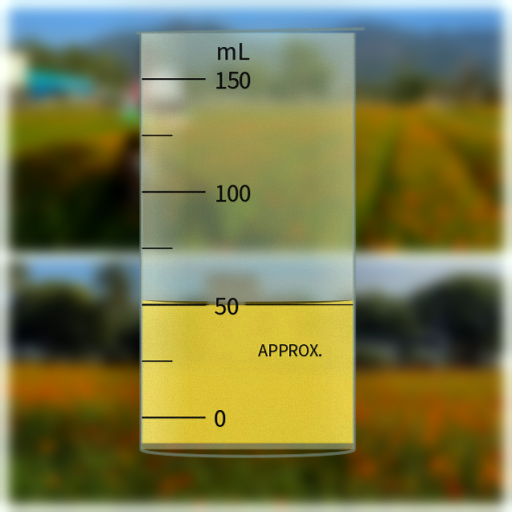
mL 50
